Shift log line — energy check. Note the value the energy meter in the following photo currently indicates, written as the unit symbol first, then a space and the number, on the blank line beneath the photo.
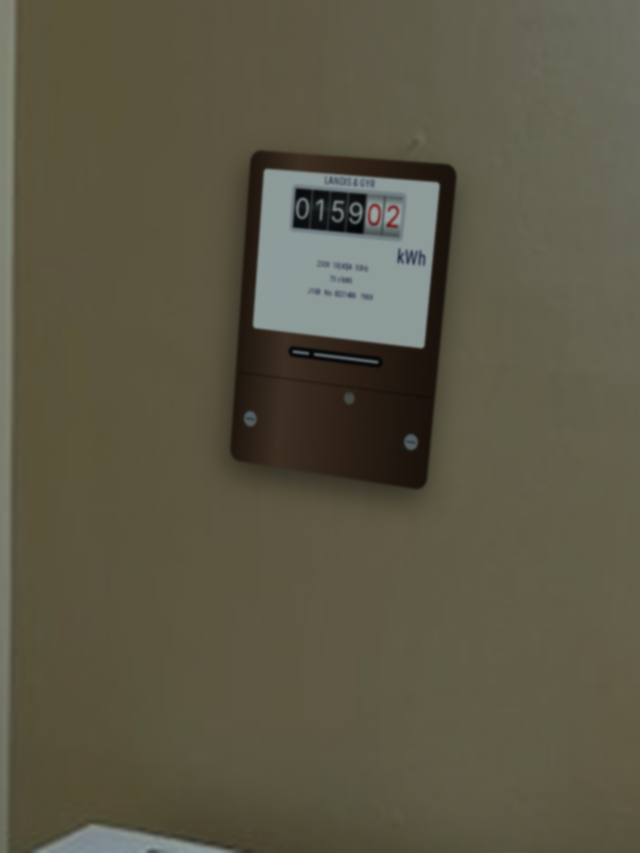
kWh 159.02
